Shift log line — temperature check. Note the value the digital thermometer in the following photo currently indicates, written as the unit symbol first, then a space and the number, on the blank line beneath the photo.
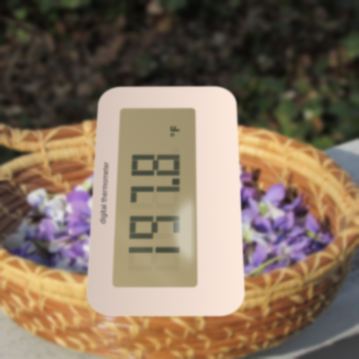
°F 197.8
